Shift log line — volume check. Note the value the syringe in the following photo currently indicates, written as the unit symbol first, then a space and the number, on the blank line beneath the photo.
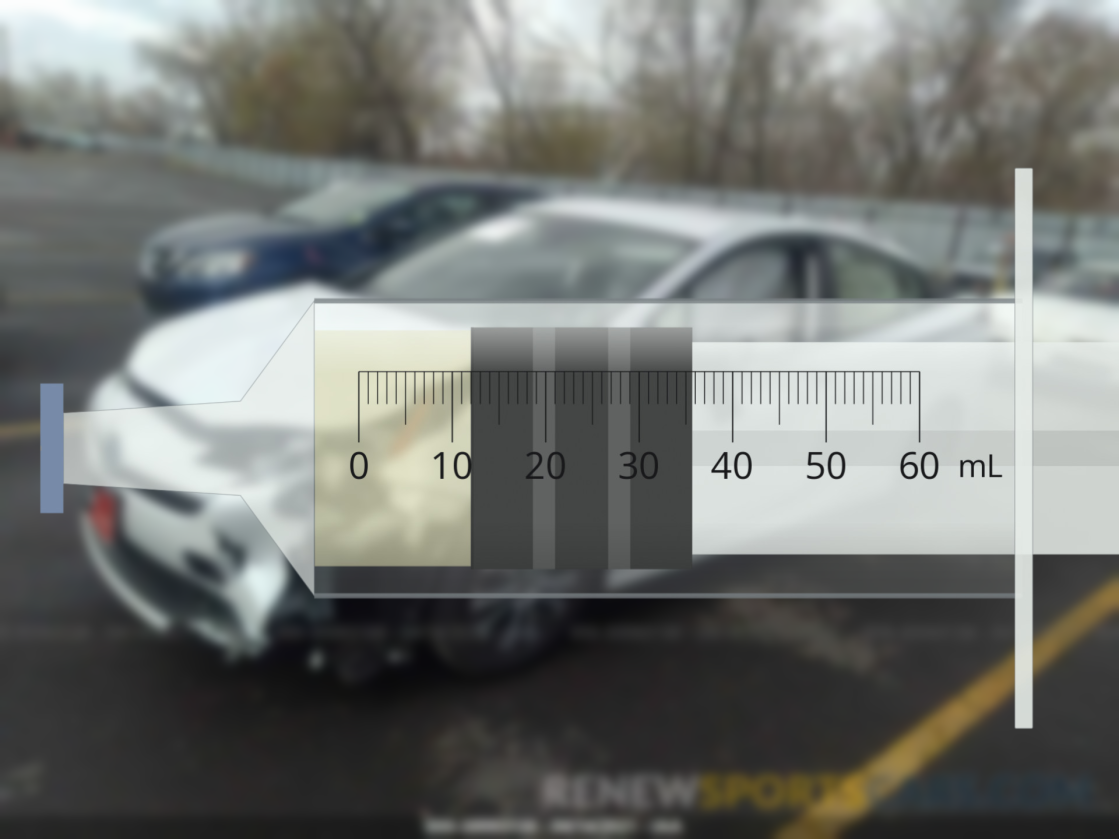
mL 12
